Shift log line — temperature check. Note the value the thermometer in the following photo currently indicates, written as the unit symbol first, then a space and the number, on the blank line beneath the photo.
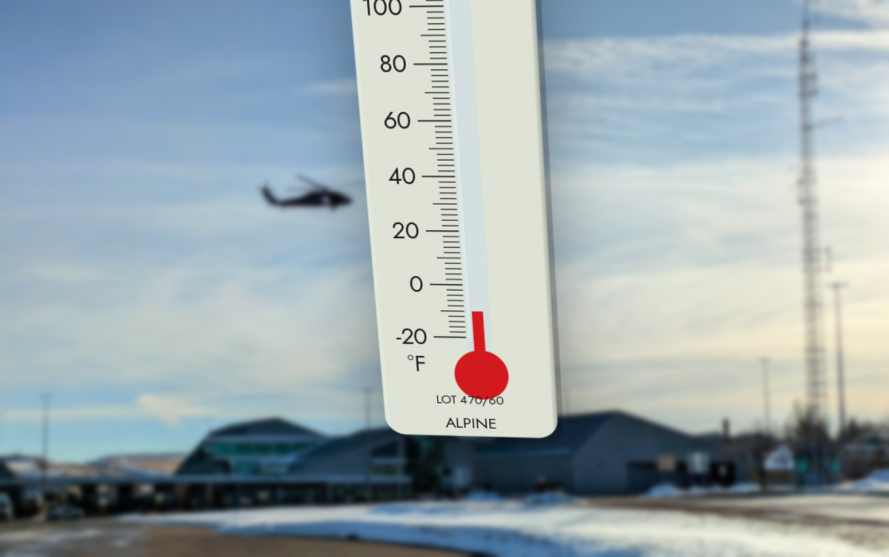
°F -10
